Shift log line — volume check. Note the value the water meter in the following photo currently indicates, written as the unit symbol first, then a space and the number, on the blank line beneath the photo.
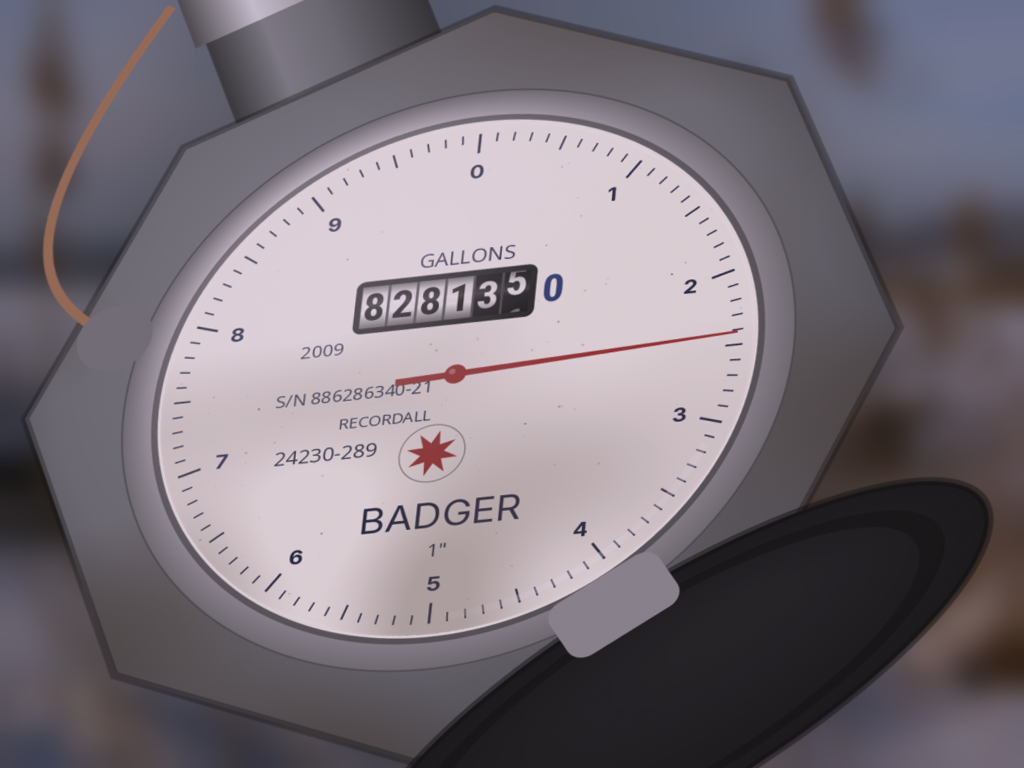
gal 8281352.4
